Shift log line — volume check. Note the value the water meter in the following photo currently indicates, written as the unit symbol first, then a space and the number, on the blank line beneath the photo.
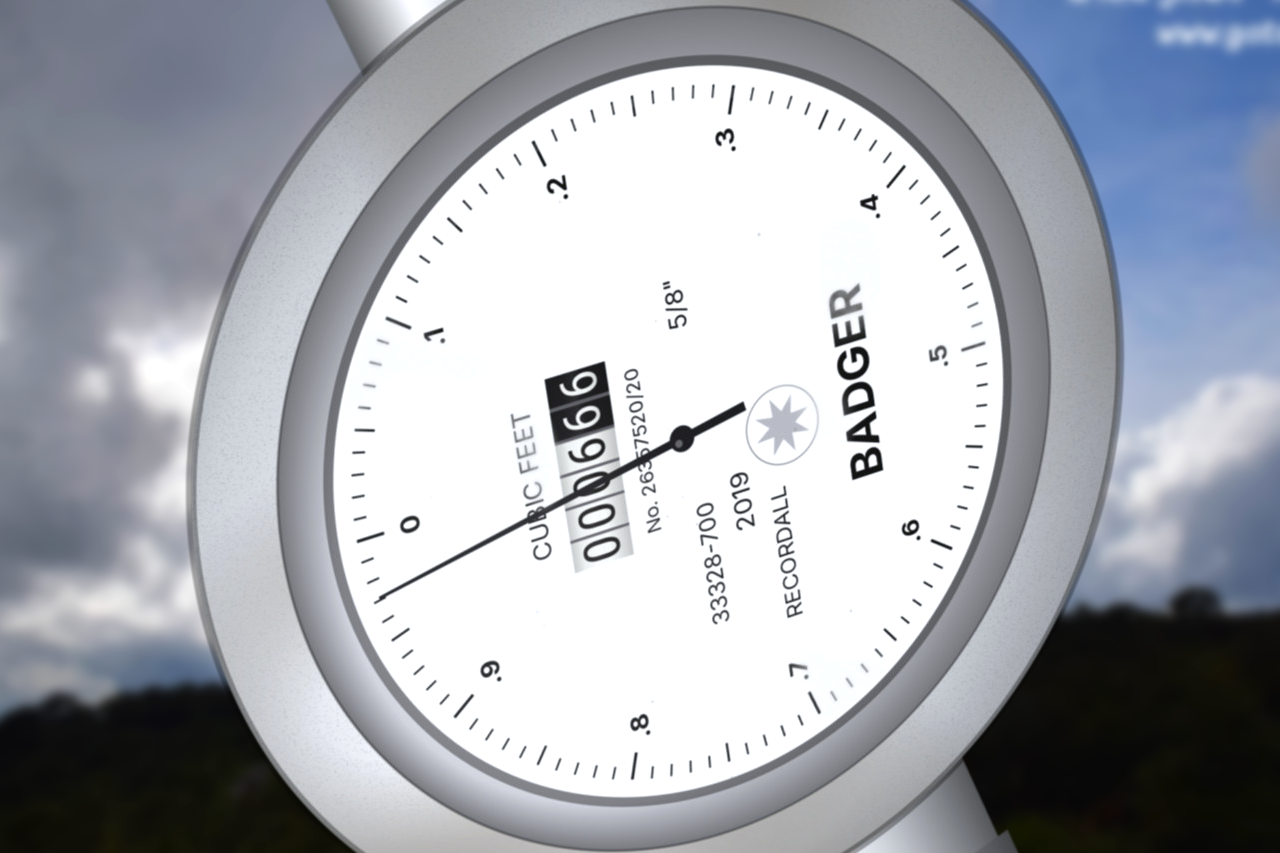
ft³ 665.97
